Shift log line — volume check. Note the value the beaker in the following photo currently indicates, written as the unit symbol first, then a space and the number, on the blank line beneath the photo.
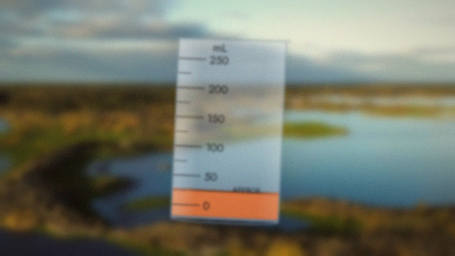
mL 25
